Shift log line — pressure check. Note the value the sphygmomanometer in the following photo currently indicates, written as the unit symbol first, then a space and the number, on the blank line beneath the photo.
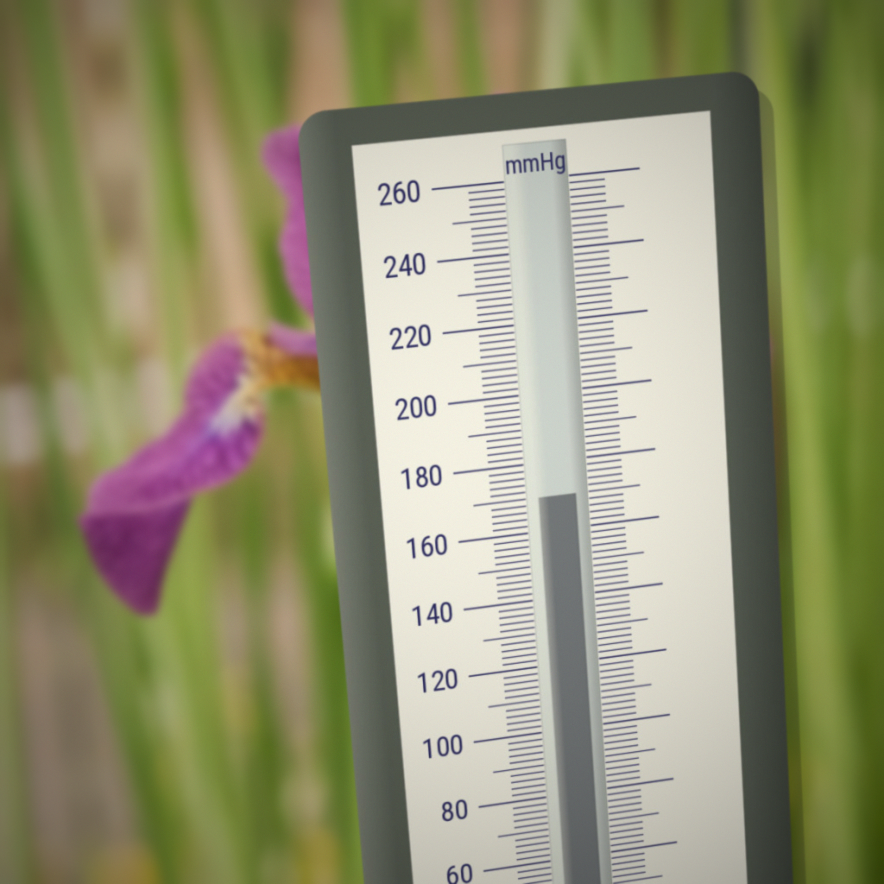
mmHg 170
